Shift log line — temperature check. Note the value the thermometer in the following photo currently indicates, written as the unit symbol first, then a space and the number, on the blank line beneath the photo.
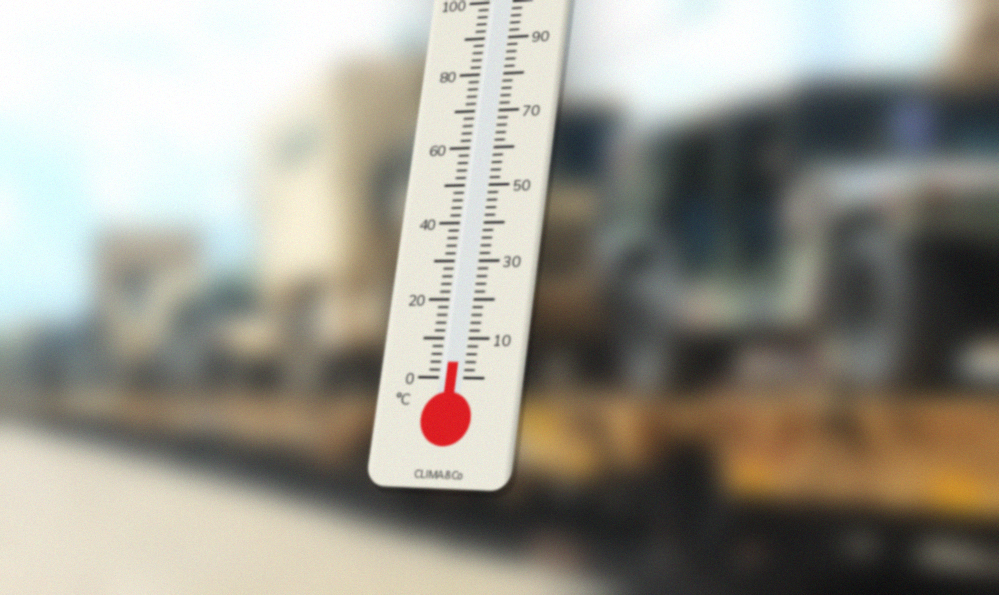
°C 4
